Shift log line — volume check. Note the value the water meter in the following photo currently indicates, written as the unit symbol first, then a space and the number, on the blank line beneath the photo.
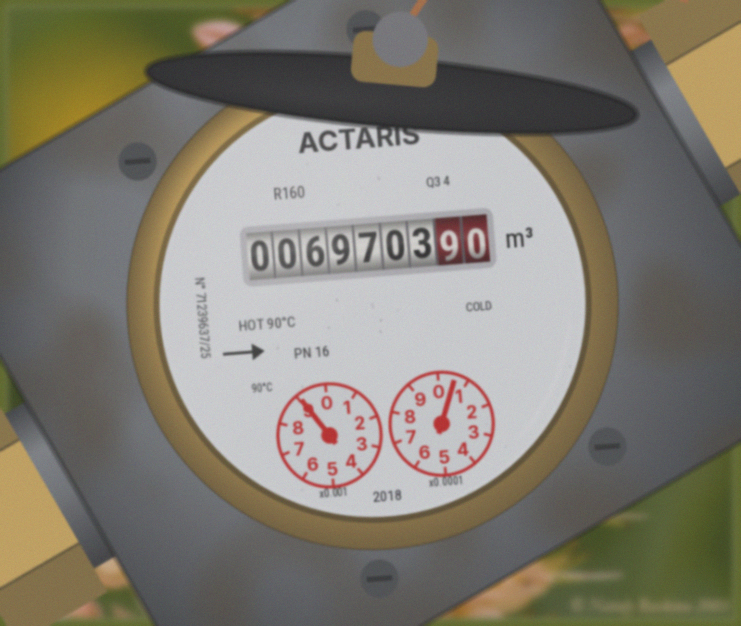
m³ 69703.8990
